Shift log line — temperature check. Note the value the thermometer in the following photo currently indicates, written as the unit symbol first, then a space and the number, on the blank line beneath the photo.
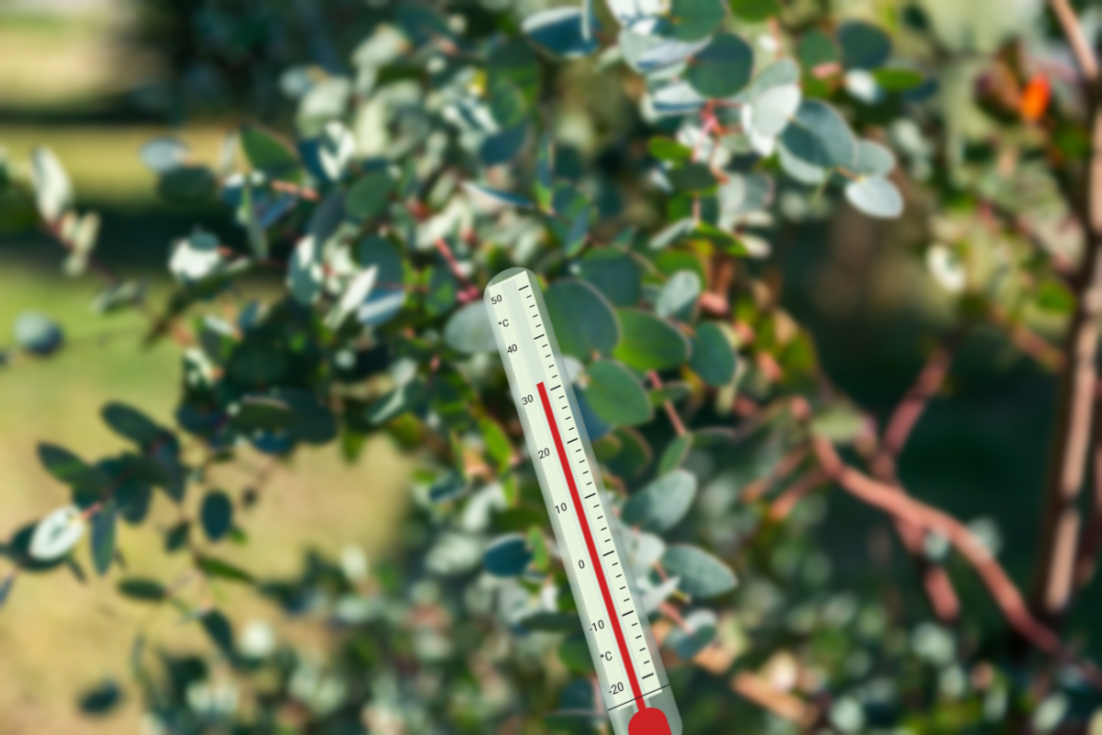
°C 32
